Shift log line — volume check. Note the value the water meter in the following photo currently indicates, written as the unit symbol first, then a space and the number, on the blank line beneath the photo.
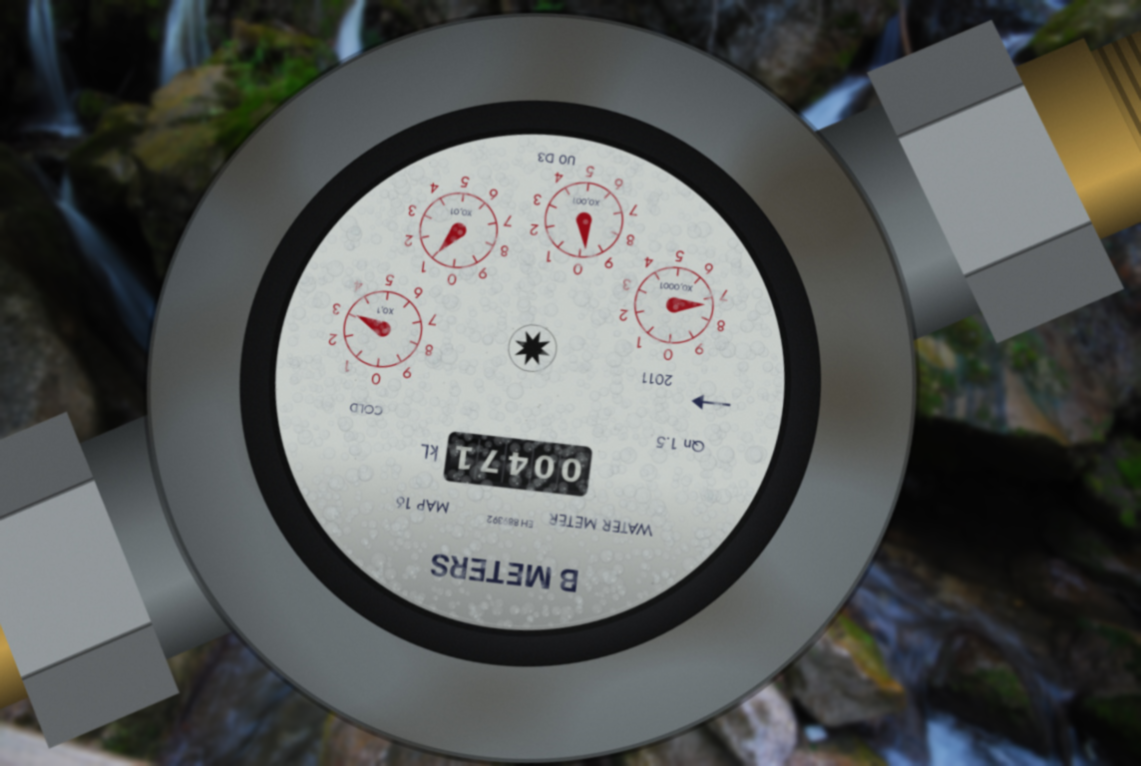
kL 471.3097
